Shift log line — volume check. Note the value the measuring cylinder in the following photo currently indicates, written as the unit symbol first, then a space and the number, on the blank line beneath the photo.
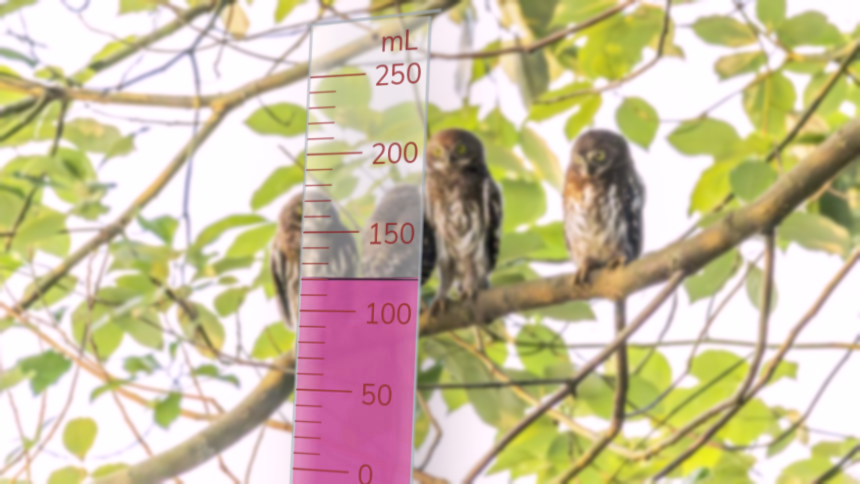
mL 120
